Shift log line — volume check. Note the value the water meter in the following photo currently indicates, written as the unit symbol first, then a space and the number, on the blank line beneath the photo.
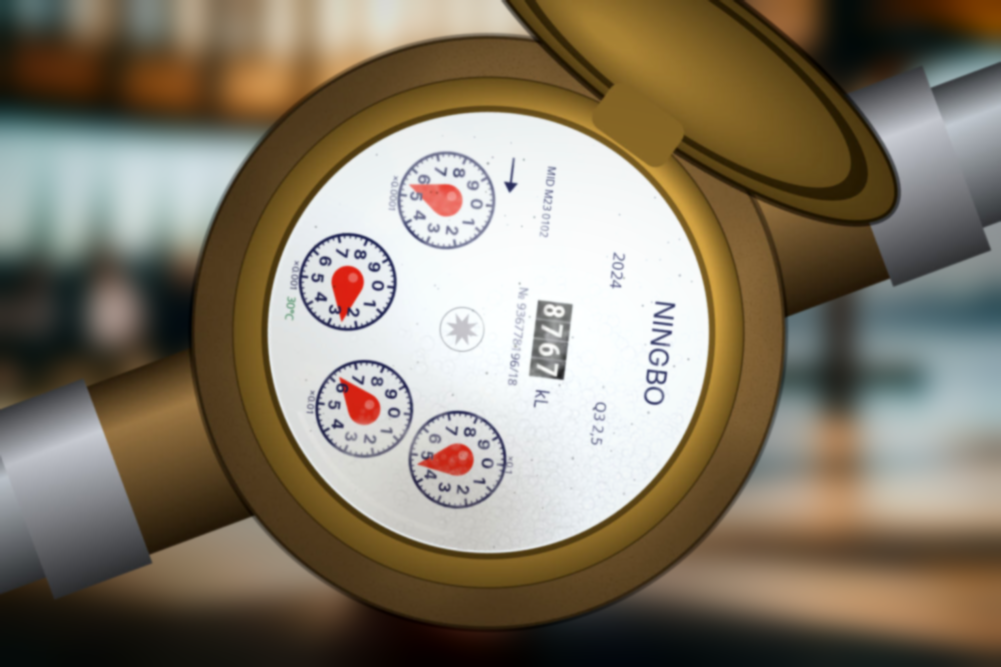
kL 8767.4625
